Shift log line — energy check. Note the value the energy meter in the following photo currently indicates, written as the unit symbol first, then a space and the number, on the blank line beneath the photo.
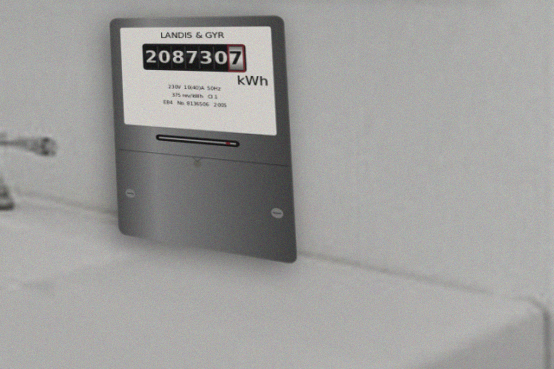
kWh 208730.7
